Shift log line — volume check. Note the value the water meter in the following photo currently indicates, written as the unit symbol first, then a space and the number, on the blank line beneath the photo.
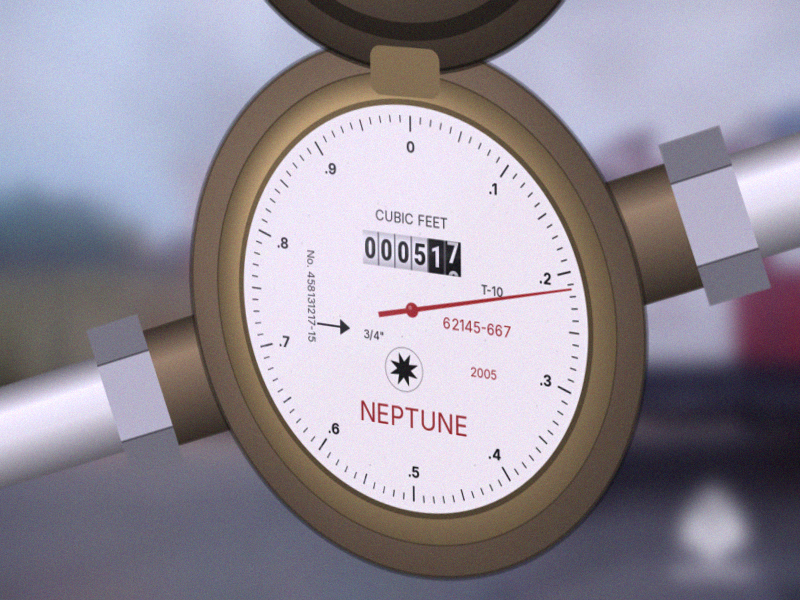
ft³ 517.21
